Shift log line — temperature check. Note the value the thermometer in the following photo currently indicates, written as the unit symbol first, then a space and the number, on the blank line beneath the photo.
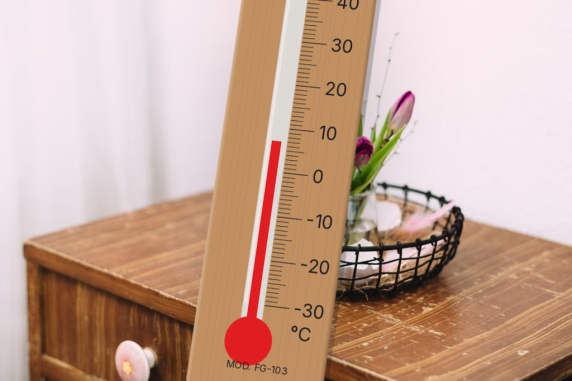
°C 7
